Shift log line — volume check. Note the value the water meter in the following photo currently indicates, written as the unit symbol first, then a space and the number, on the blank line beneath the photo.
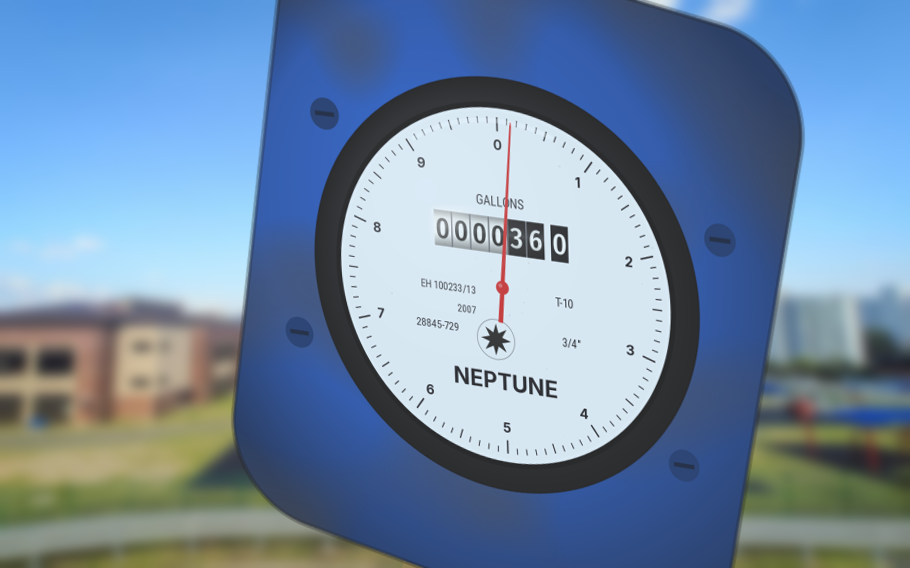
gal 360.1
